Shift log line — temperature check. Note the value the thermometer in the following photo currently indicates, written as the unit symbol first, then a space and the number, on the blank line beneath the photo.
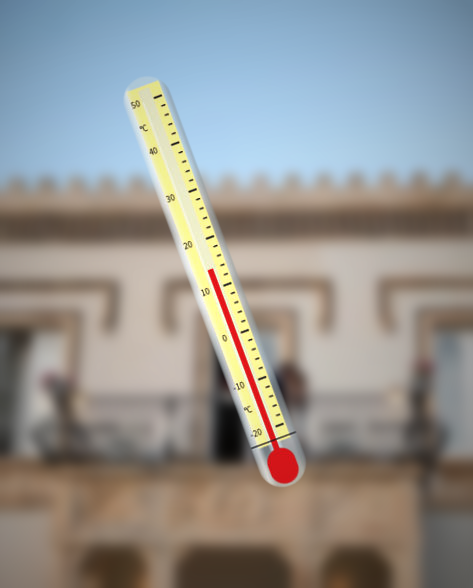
°C 14
